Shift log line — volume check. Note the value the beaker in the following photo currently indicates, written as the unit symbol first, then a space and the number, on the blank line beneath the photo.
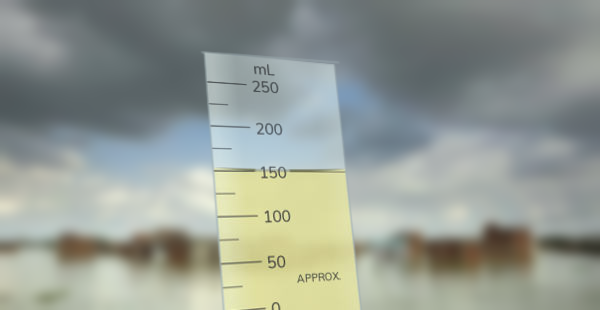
mL 150
